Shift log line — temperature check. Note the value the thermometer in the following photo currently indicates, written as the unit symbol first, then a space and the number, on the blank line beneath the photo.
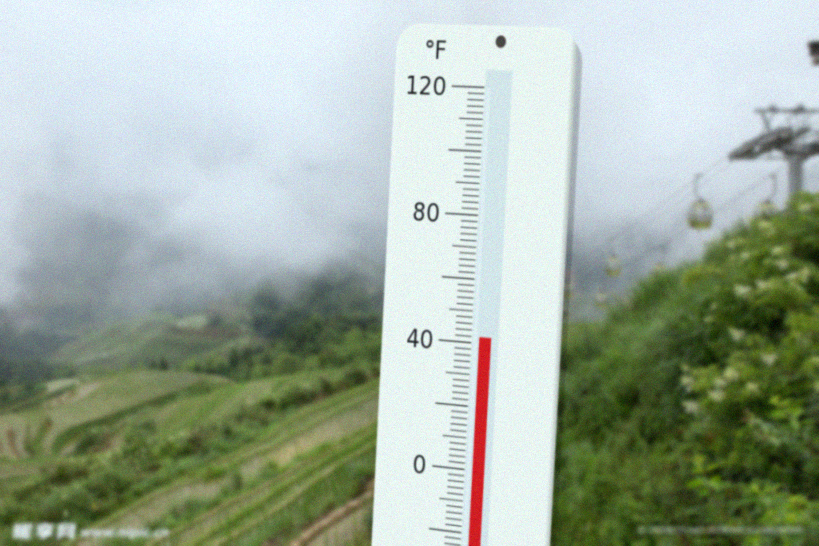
°F 42
